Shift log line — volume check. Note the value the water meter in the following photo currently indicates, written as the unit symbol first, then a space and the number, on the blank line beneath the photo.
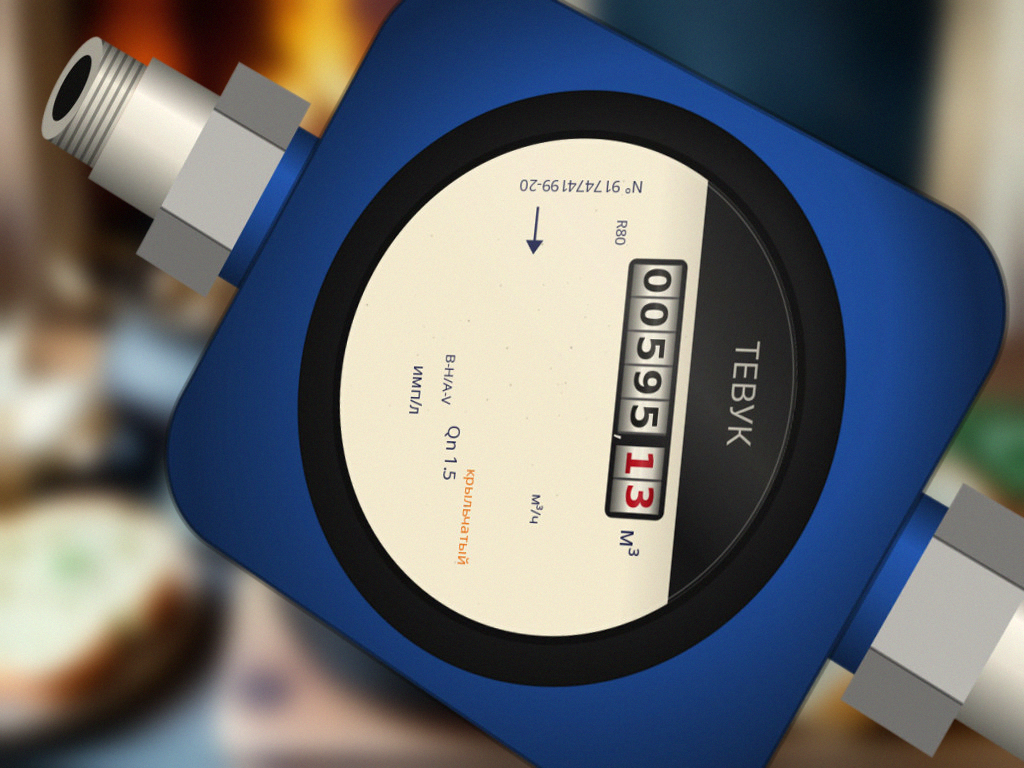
m³ 595.13
